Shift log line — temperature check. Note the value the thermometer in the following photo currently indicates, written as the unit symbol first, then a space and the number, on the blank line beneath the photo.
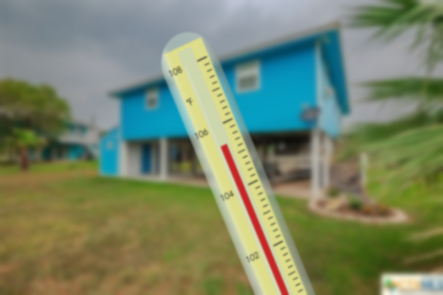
°F 105.4
